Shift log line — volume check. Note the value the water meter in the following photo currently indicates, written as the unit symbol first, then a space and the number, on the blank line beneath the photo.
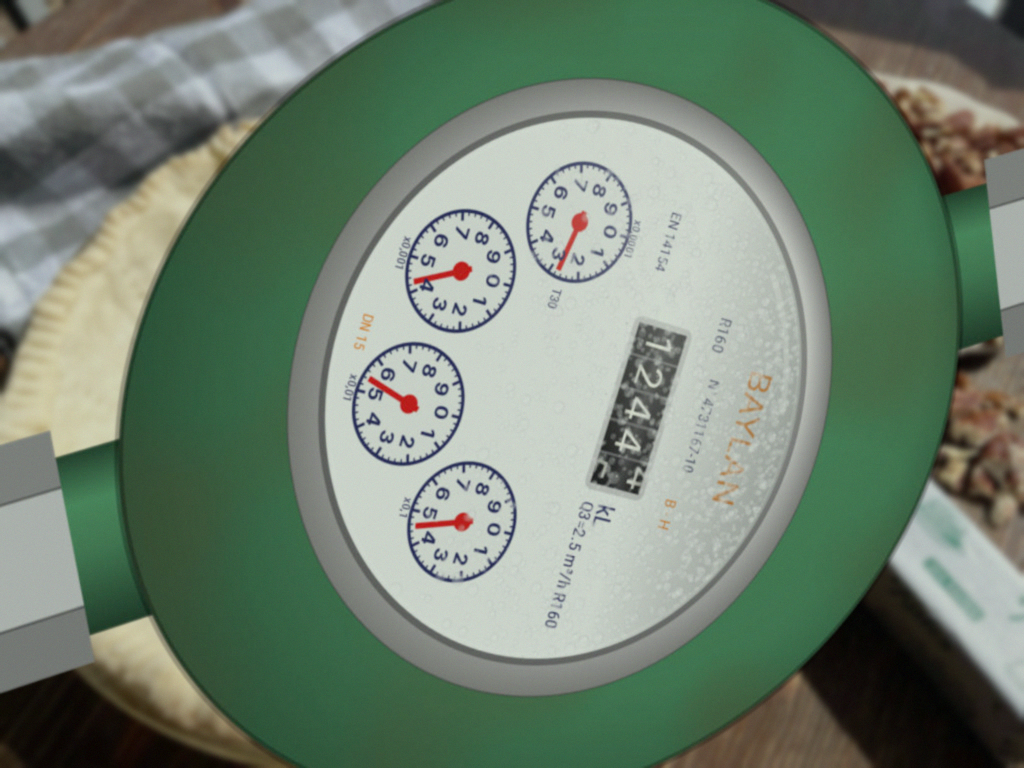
kL 12444.4542
